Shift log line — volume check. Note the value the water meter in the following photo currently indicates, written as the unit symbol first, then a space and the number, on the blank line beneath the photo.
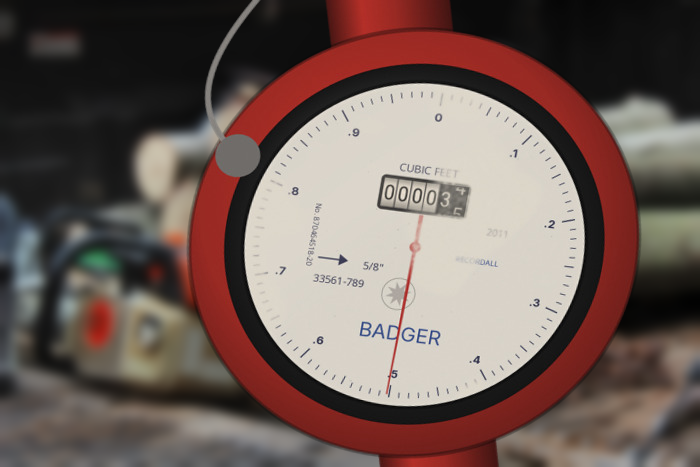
ft³ 34.50
